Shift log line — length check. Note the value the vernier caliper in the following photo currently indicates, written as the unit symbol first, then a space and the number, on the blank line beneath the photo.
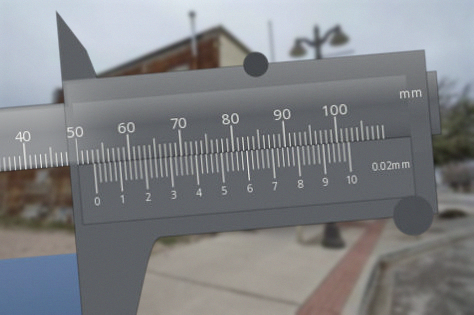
mm 53.2
